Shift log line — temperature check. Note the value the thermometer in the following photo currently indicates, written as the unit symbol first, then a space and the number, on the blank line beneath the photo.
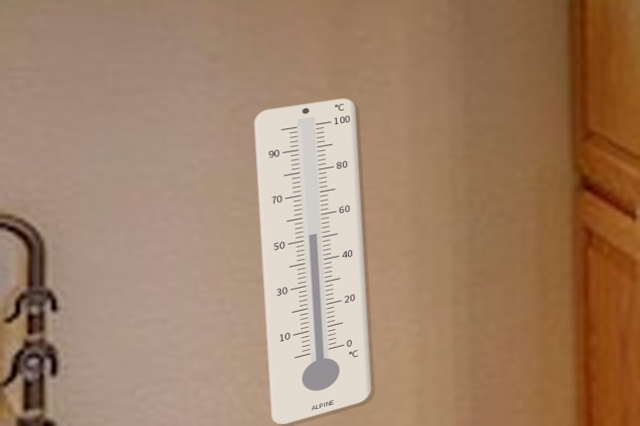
°C 52
